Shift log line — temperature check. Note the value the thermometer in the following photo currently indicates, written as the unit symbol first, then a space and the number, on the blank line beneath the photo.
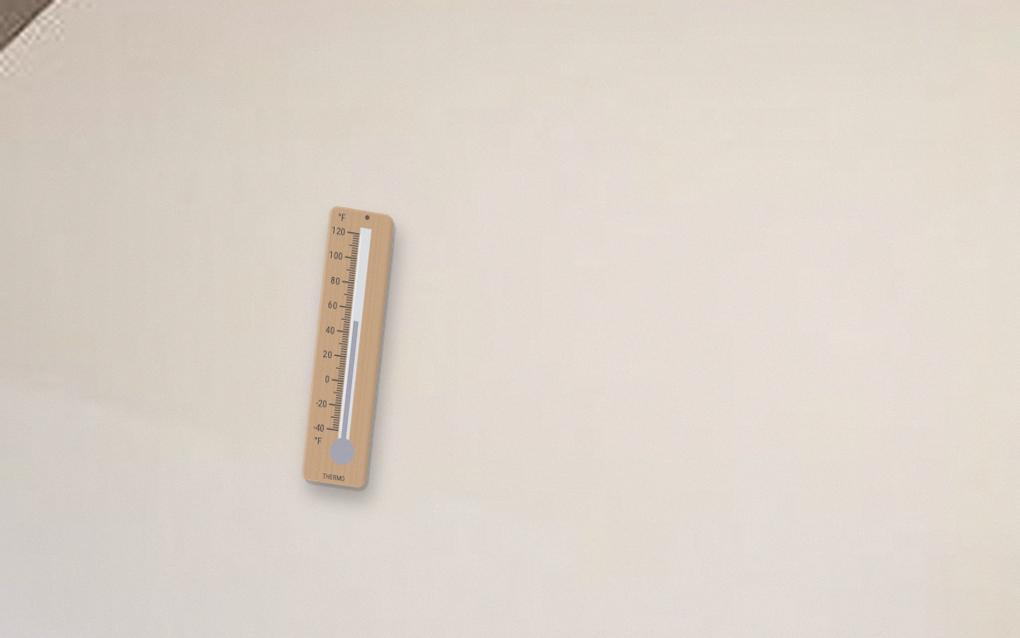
°F 50
